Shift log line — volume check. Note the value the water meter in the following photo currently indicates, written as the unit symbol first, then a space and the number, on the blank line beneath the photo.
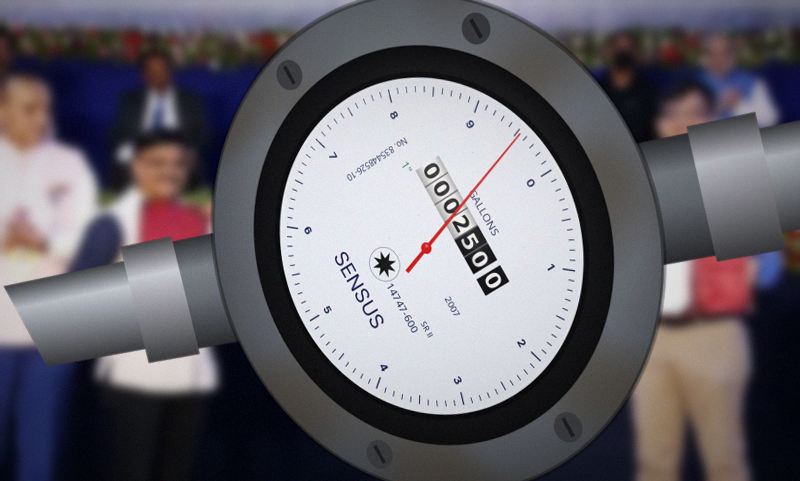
gal 2499.5
